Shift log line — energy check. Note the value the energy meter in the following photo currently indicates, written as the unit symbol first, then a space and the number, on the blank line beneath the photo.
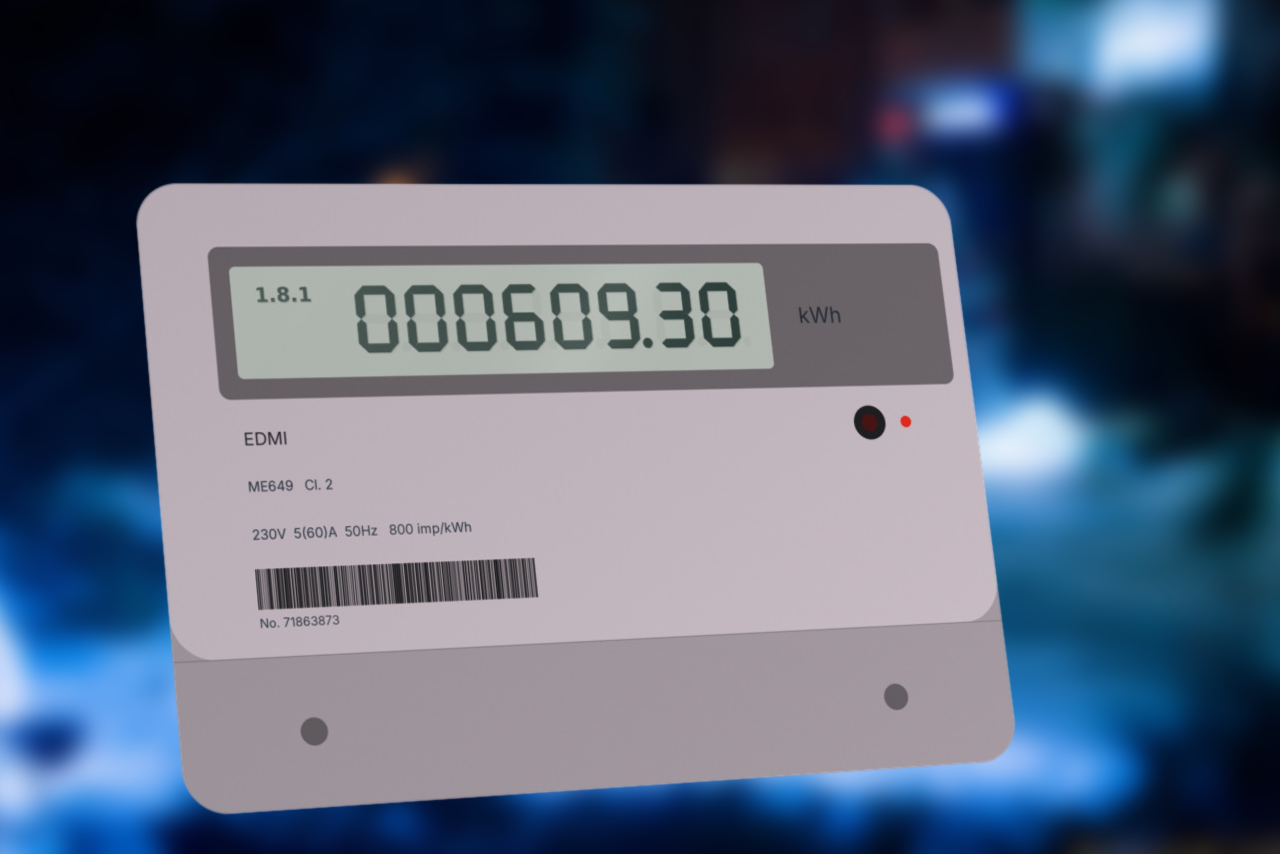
kWh 609.30
